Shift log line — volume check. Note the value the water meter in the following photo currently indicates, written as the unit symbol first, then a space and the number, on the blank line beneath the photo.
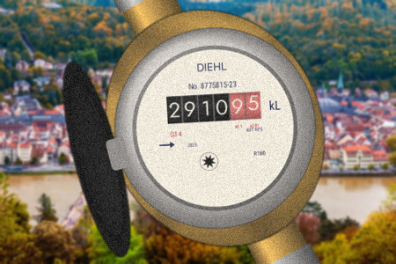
kL 2910.95
